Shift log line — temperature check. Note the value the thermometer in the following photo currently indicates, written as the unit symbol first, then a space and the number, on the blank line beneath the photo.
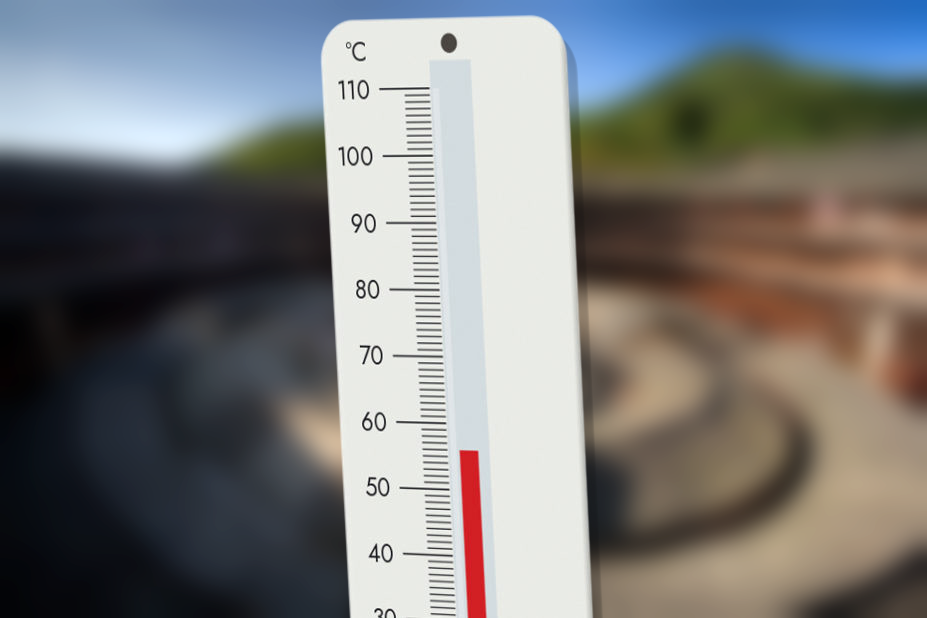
°C 56
